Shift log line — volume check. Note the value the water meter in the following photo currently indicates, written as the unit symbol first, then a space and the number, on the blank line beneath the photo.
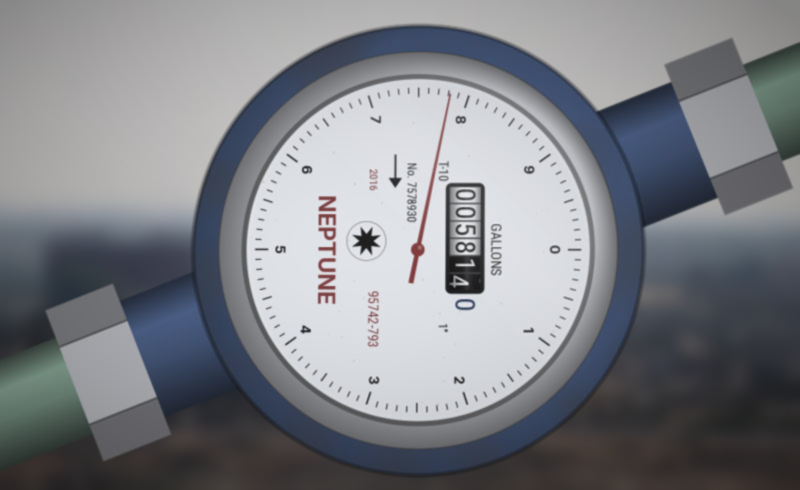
gal 58137.8
